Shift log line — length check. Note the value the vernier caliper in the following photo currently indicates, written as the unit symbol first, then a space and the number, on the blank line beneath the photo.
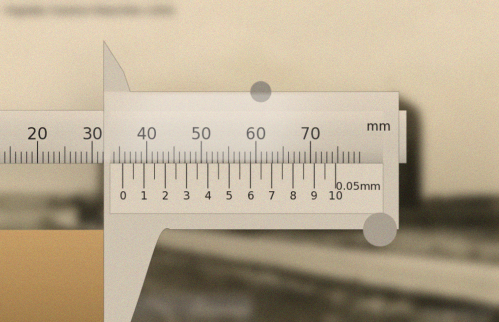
mm 35.6
